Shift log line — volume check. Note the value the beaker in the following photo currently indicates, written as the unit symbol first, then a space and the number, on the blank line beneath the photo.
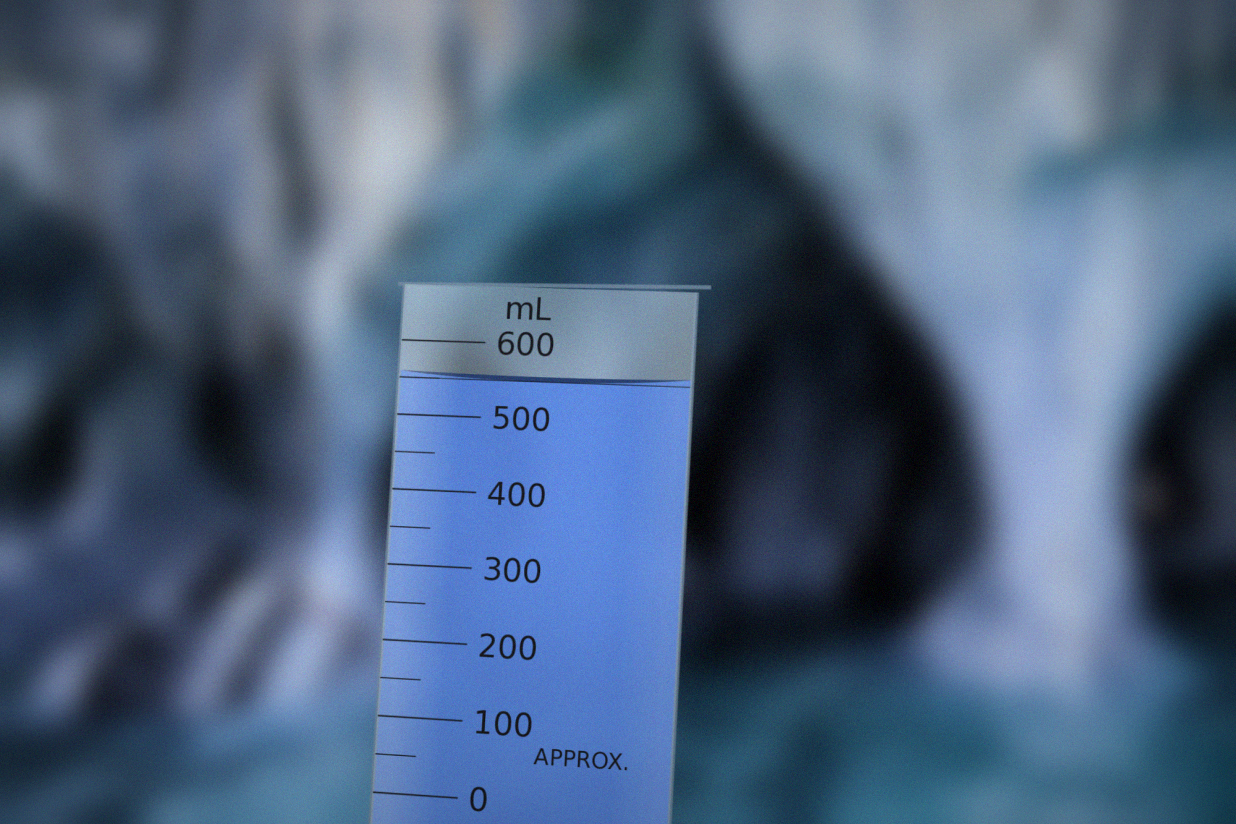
mL 550
